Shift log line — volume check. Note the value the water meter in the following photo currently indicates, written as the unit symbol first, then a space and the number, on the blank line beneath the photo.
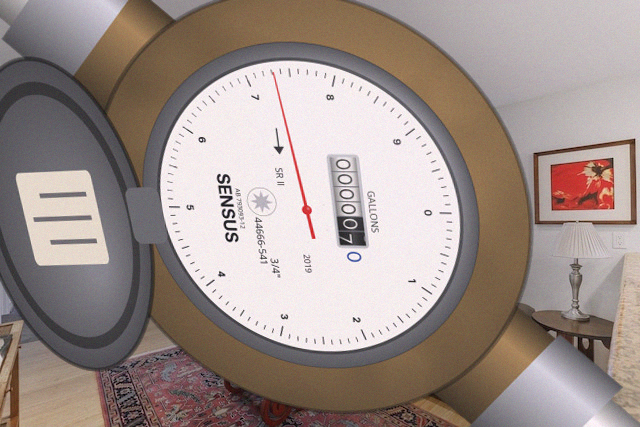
gal 67.3
